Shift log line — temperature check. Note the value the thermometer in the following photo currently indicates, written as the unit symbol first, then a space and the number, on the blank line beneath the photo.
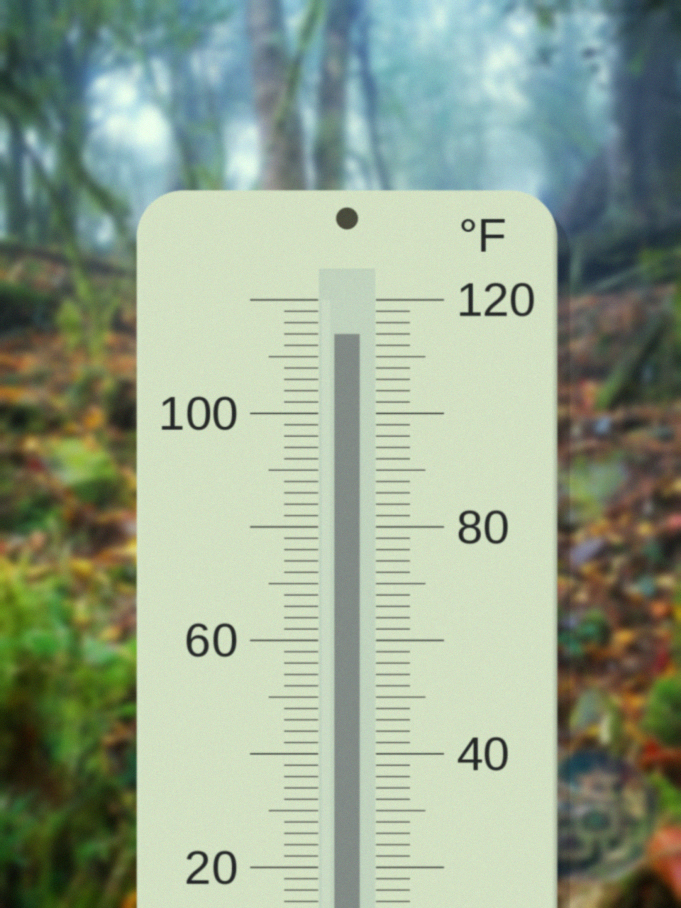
°F 114
